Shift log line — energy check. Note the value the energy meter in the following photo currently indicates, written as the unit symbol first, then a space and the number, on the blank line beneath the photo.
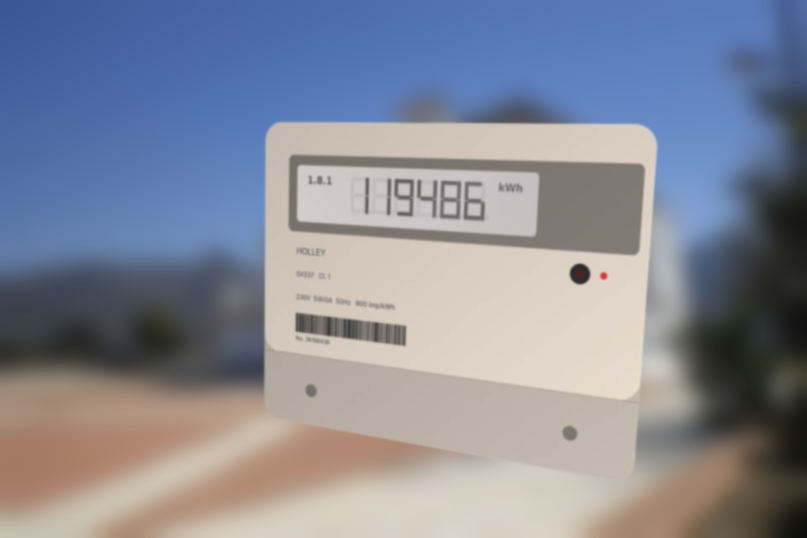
kWh 119486
